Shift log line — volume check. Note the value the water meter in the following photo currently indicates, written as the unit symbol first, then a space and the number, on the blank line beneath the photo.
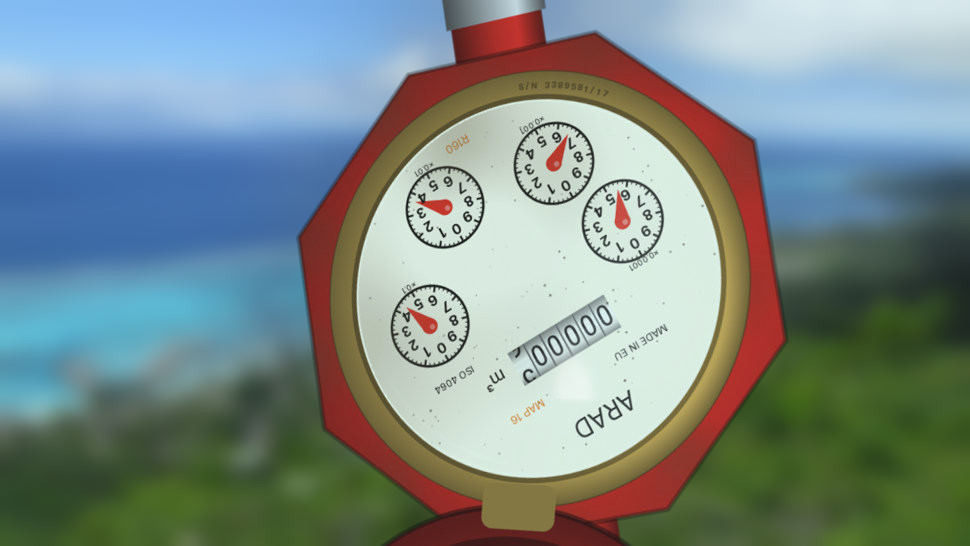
m³ 5.4365
